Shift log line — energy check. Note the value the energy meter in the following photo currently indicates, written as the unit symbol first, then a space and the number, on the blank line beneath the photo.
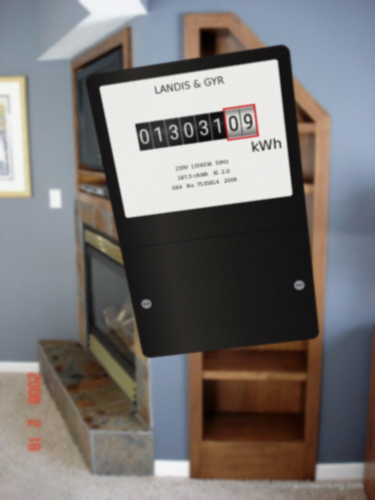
kWh 13031.09
